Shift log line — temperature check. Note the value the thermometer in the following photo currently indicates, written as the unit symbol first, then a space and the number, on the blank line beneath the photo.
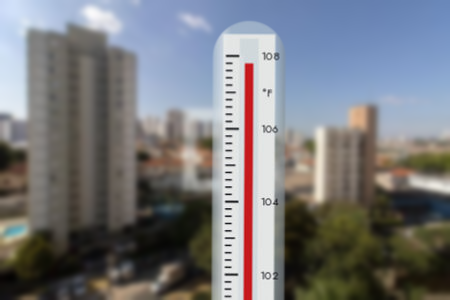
°F 107.8
